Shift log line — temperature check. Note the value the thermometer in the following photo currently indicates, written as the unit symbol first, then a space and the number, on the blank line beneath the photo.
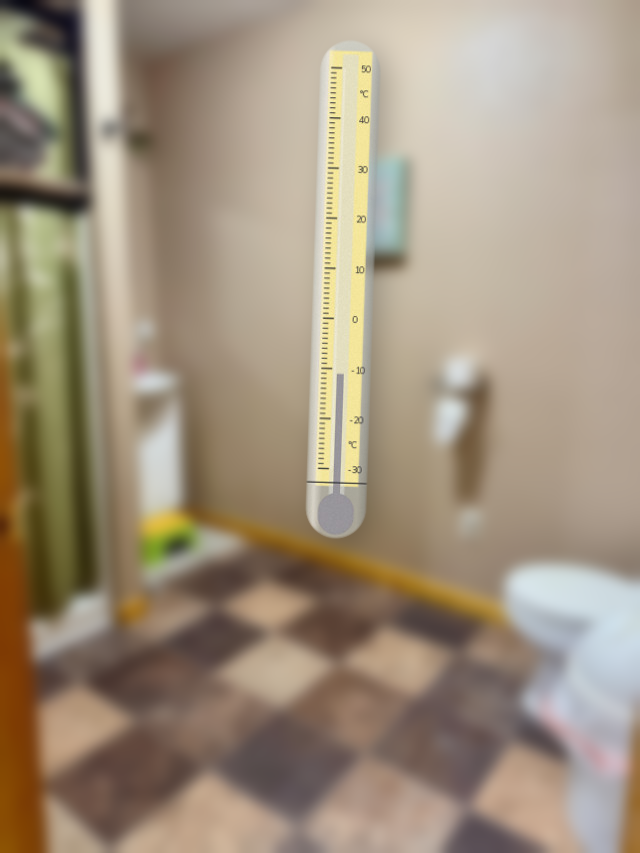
°C -11
